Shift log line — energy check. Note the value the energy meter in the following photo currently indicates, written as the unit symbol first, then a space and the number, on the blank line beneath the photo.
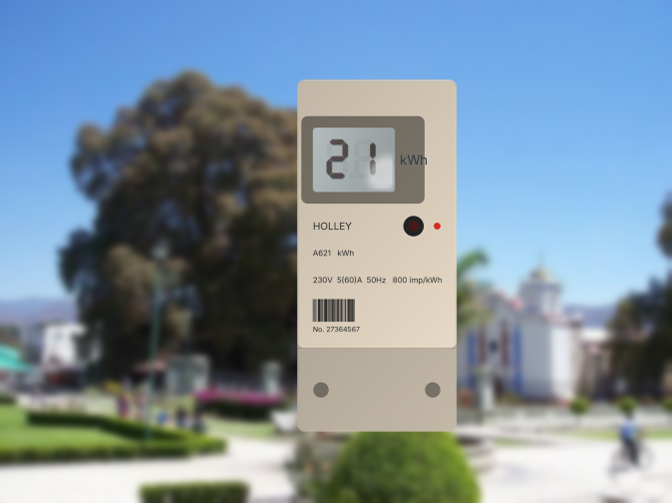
kWh 21
